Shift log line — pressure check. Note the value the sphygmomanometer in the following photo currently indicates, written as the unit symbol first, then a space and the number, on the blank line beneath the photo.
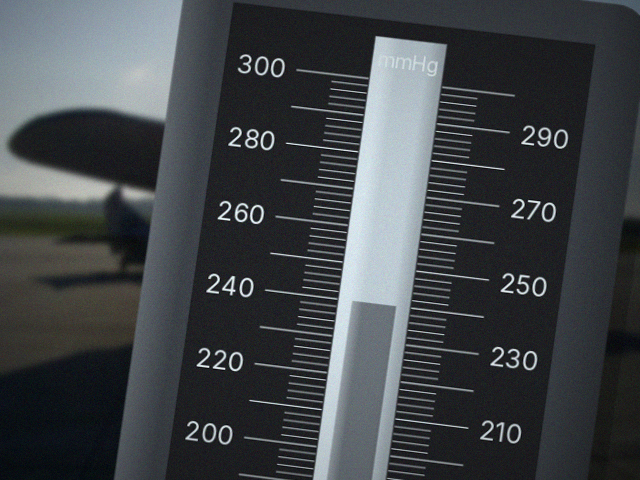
mmHg 240
